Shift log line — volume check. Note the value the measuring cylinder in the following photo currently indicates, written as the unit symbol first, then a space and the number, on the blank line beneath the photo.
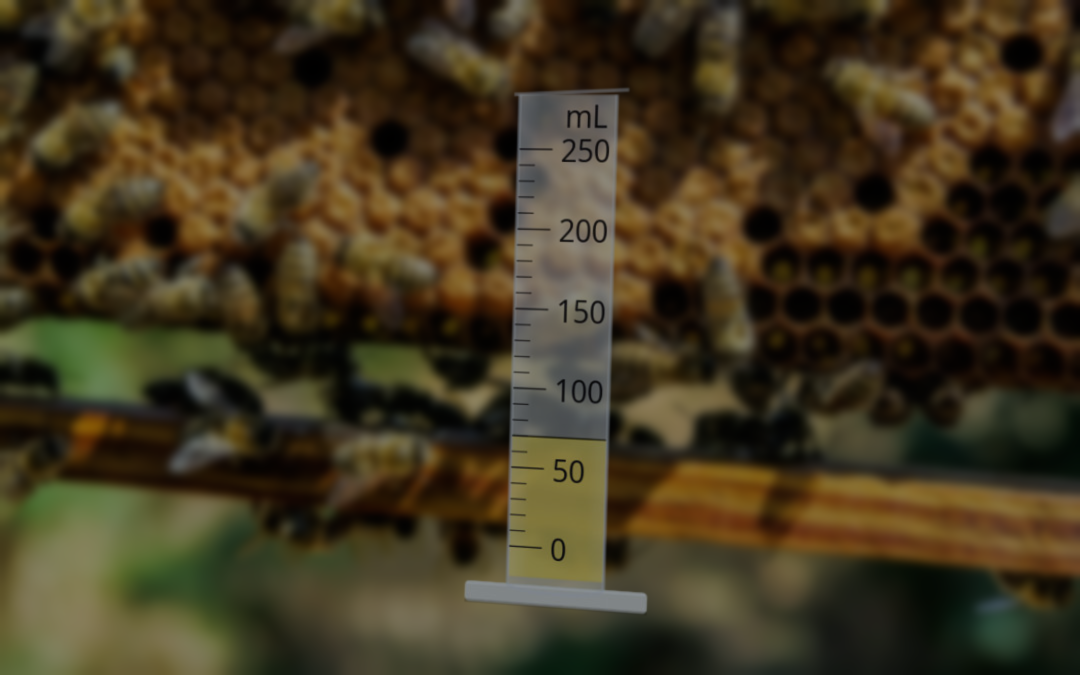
mL 70
